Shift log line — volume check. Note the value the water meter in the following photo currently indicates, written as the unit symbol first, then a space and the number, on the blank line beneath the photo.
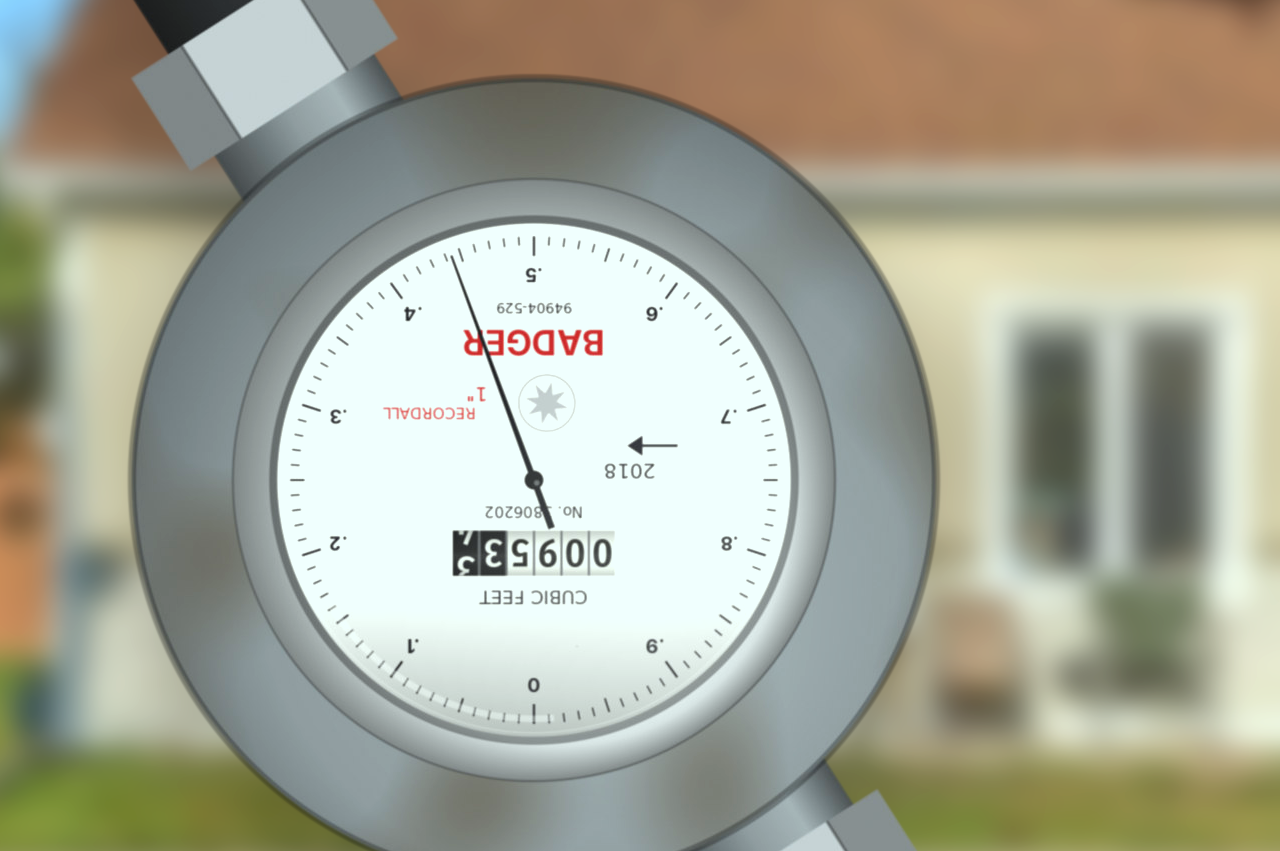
ft³ 9533.44
